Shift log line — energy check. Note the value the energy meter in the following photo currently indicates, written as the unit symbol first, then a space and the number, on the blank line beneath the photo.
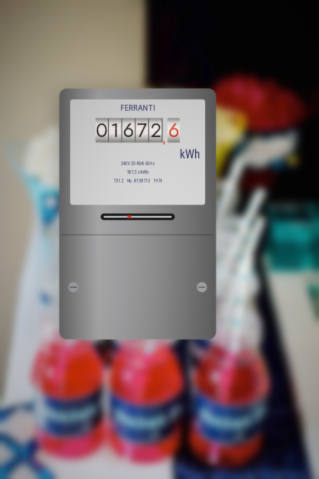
kWh 1672.6
